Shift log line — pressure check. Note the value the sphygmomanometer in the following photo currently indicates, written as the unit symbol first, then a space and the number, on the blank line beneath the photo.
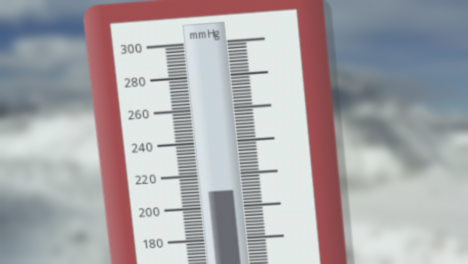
mmHg 210
